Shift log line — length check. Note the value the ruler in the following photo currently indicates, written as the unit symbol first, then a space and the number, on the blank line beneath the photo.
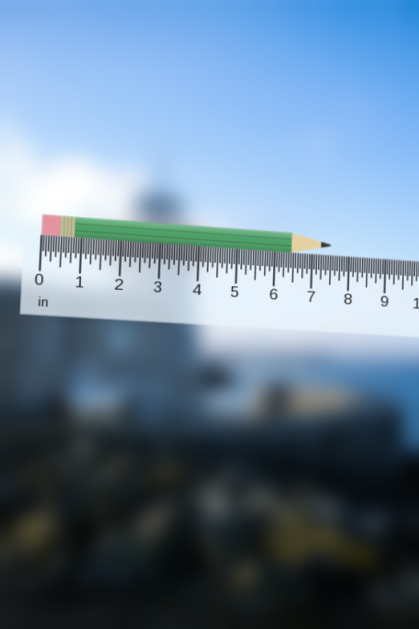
in 7.5
